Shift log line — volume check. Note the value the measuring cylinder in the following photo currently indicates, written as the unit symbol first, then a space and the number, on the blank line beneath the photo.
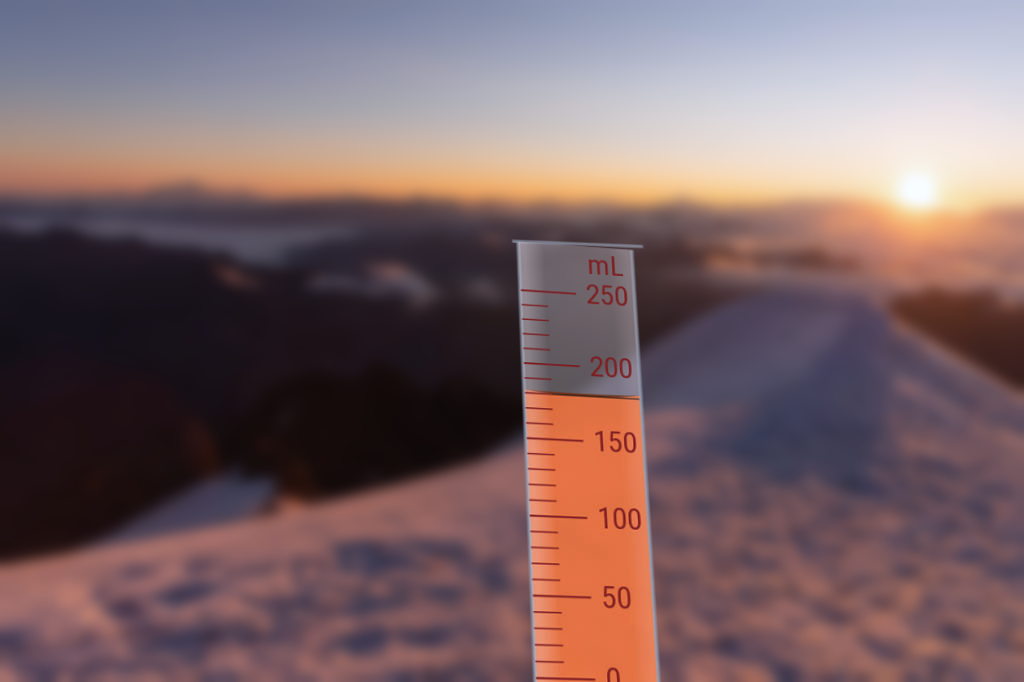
mL 180
